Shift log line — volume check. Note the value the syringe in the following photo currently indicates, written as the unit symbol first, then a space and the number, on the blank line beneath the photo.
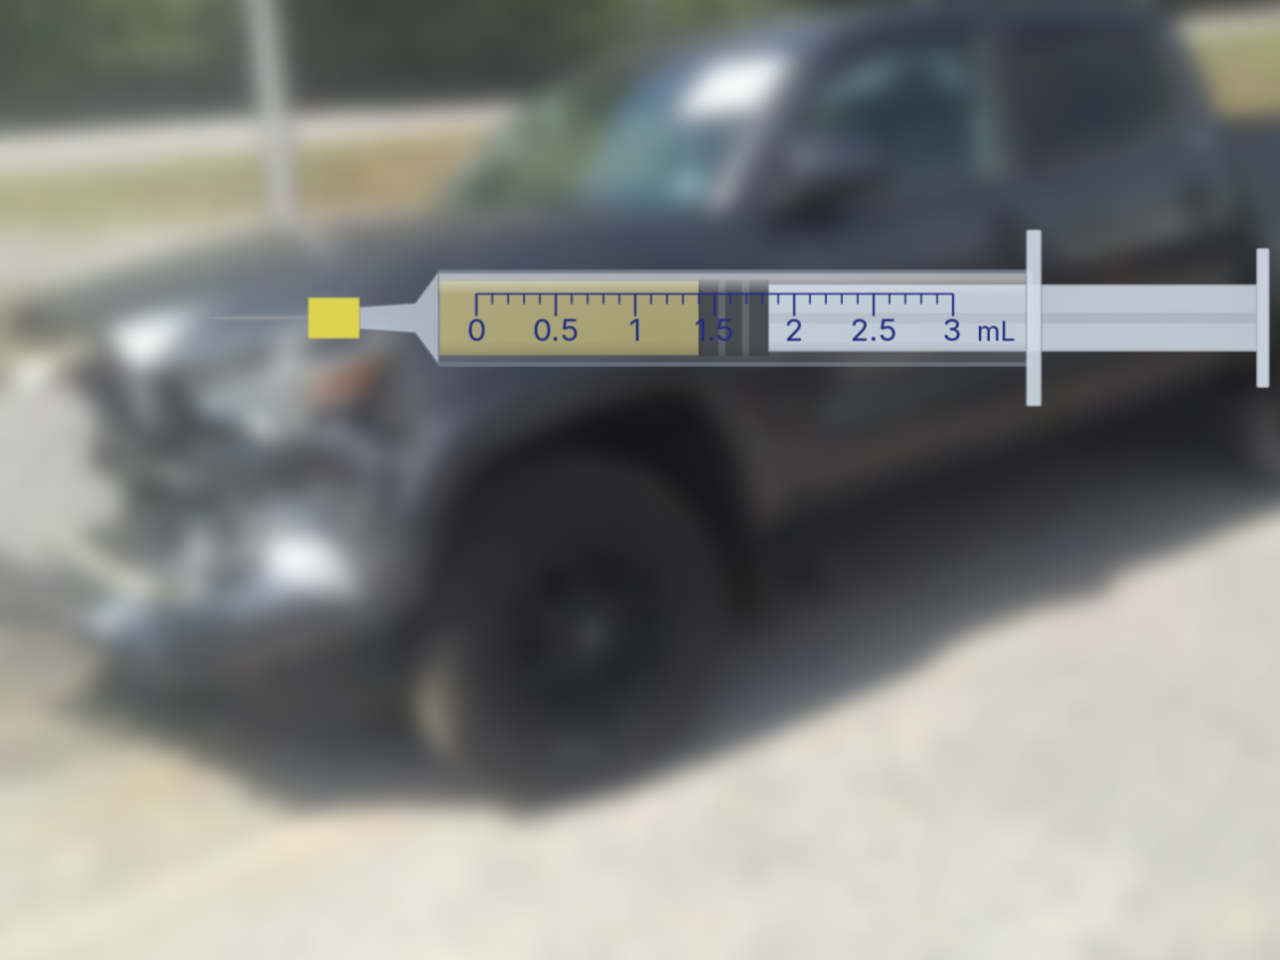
mL 1.4
